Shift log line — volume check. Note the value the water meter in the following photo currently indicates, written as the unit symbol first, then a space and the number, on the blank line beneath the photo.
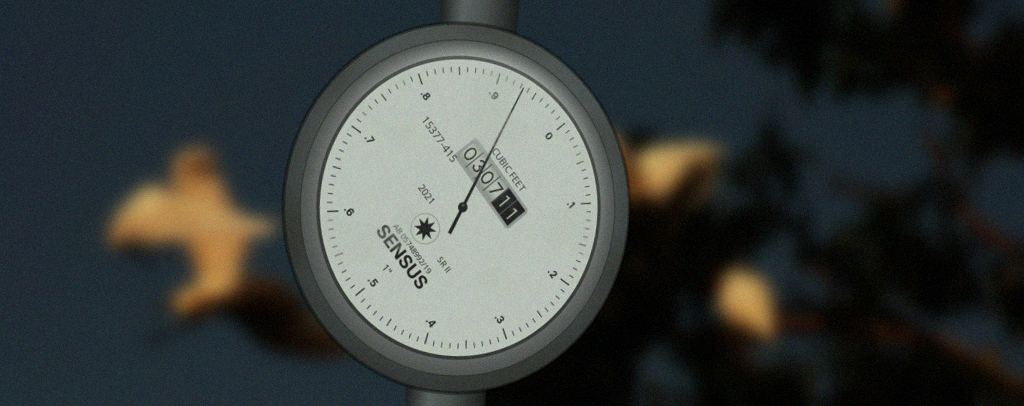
ft³ 30710.93
